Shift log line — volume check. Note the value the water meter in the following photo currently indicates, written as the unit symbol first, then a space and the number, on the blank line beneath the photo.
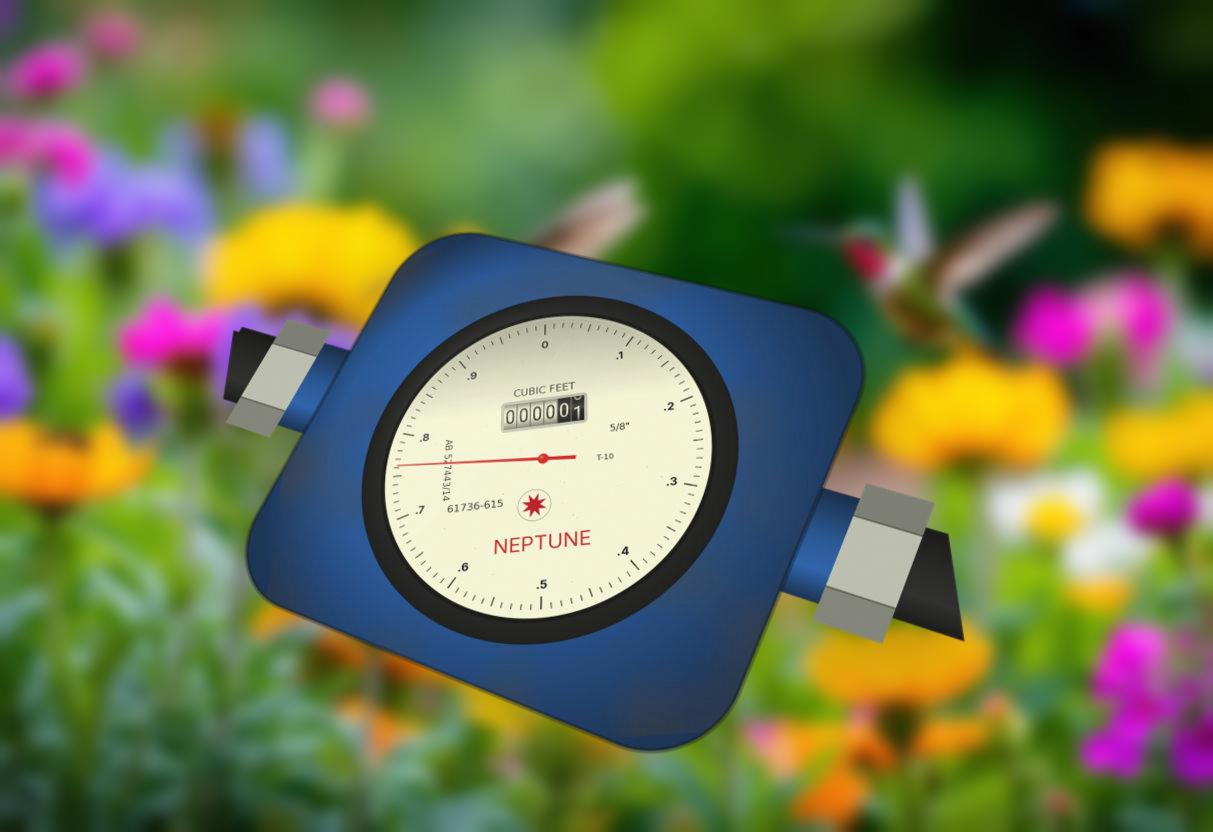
ft³ 0.76
